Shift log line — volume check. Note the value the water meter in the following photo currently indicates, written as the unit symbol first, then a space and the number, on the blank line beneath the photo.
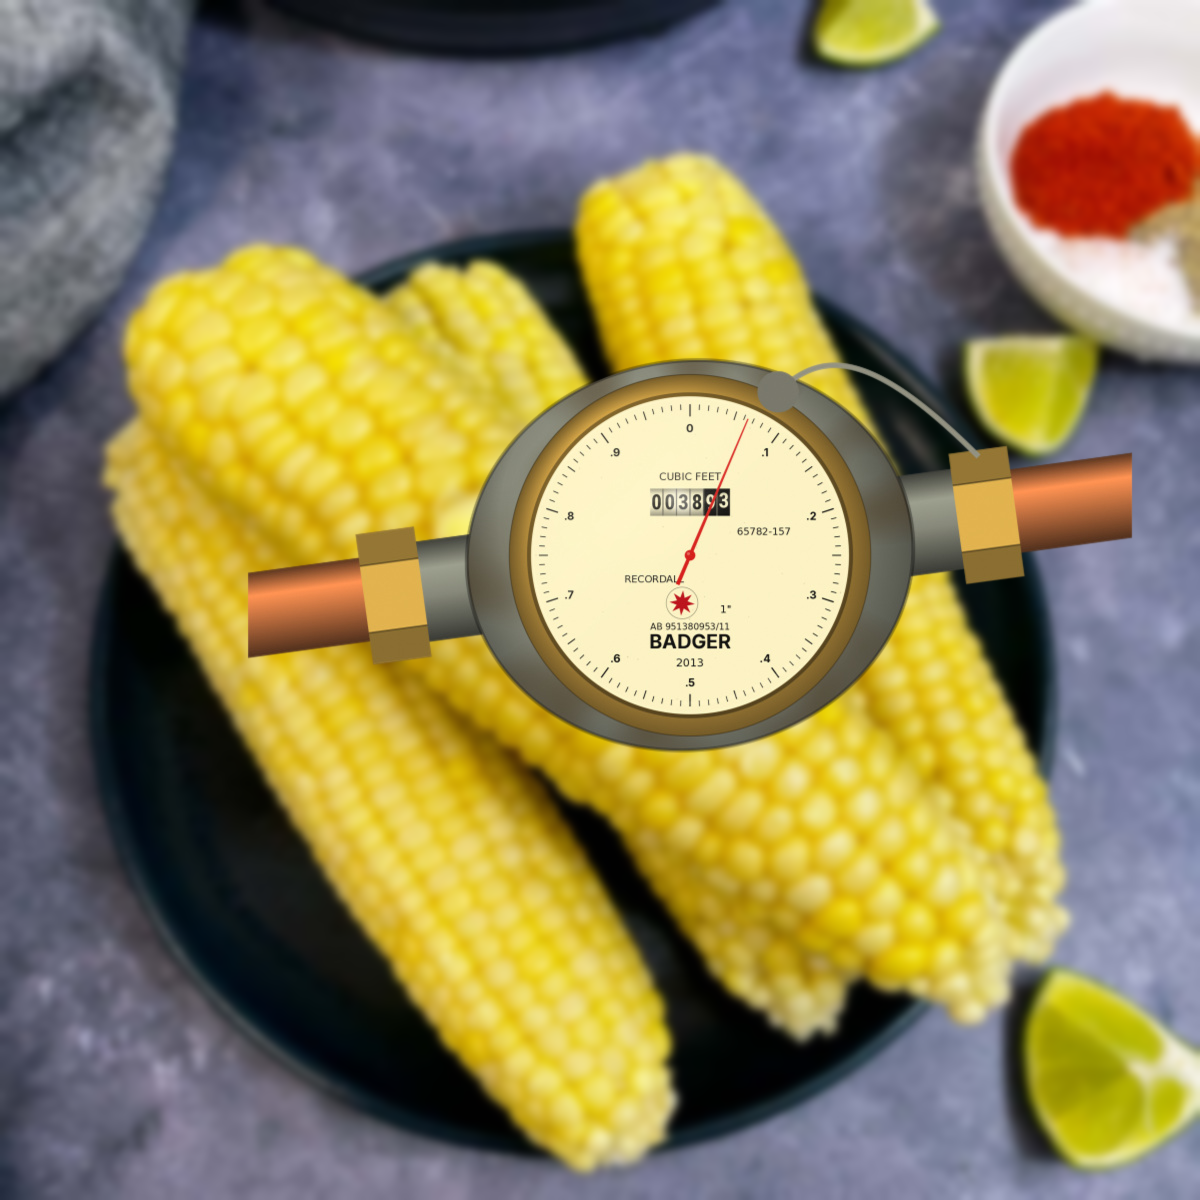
ft³ 3893.06
